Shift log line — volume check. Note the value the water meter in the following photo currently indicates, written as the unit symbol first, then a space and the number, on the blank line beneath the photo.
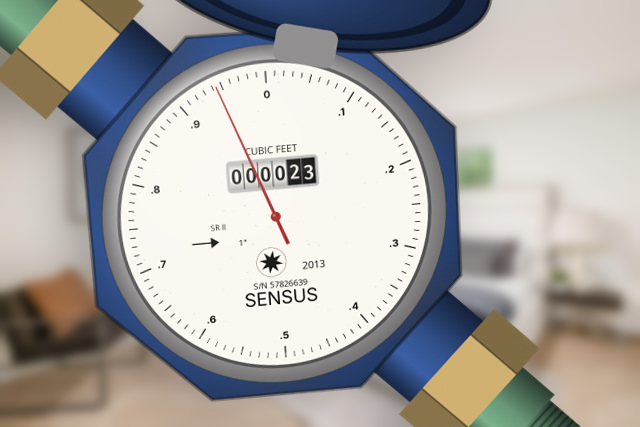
ft³ 22.94
